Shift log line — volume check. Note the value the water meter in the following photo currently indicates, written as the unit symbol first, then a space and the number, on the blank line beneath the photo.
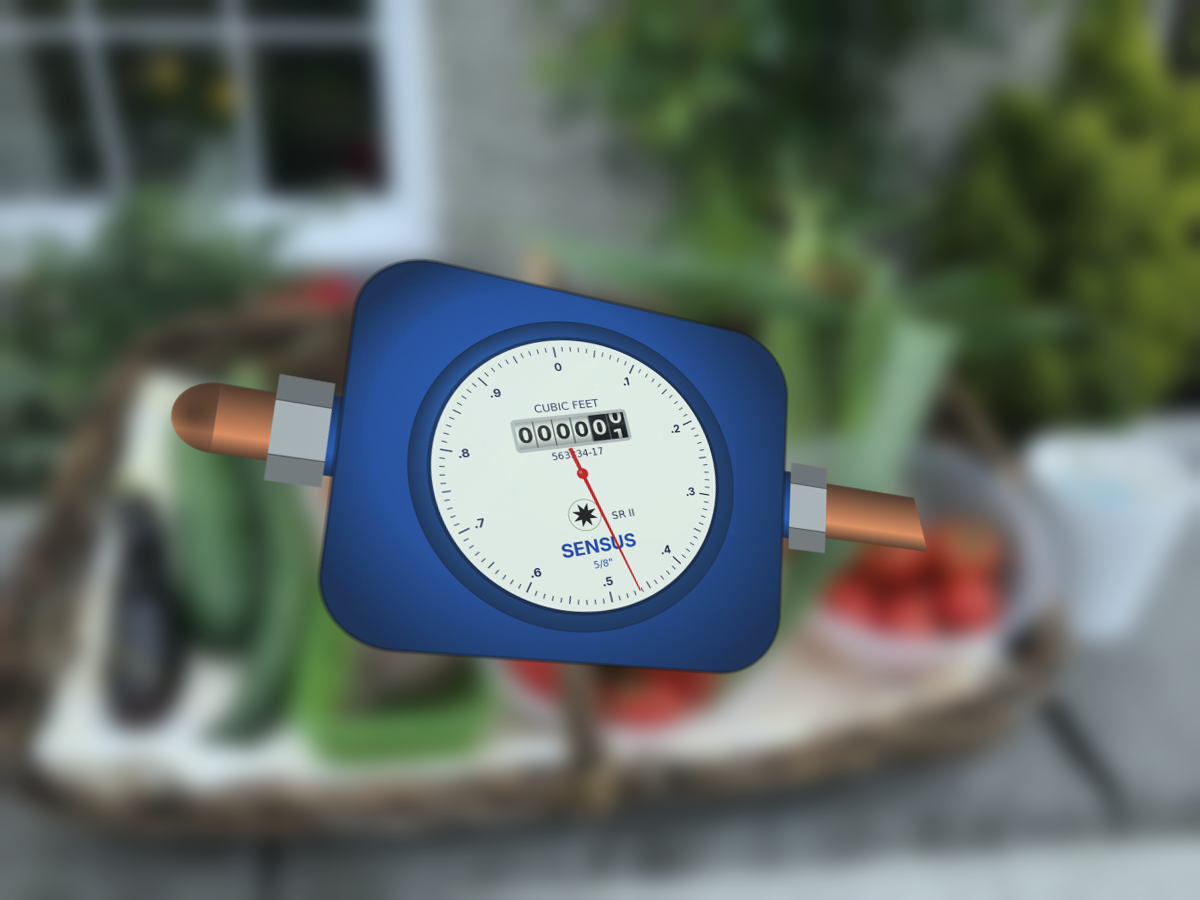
ft³ 0.46
